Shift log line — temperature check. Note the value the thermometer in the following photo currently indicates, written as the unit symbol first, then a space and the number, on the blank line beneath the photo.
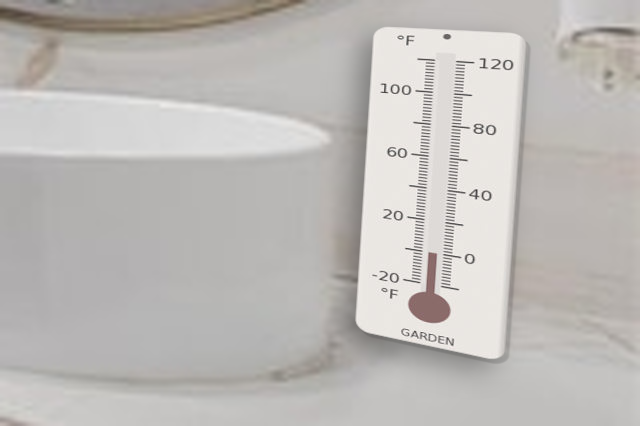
°F 0
